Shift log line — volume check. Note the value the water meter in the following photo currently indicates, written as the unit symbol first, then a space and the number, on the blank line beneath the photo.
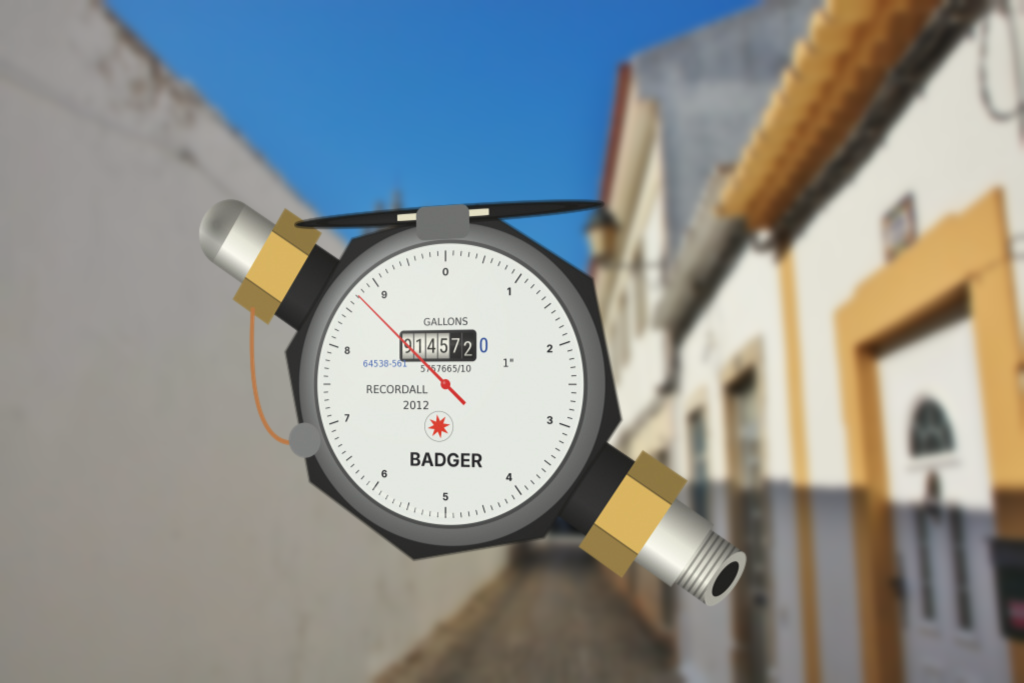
gal 9145718.7
